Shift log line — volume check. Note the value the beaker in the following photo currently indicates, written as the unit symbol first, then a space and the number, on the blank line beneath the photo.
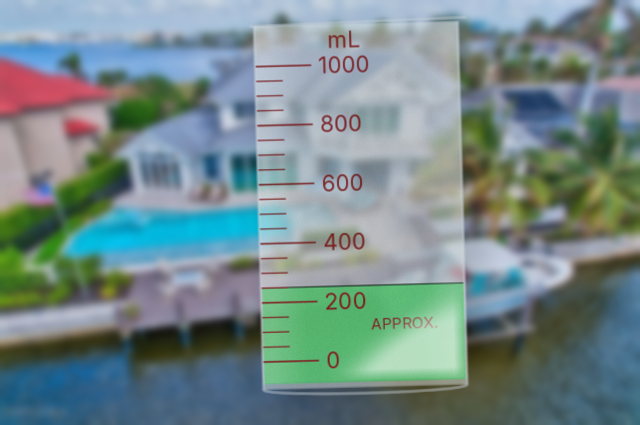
mL 250
